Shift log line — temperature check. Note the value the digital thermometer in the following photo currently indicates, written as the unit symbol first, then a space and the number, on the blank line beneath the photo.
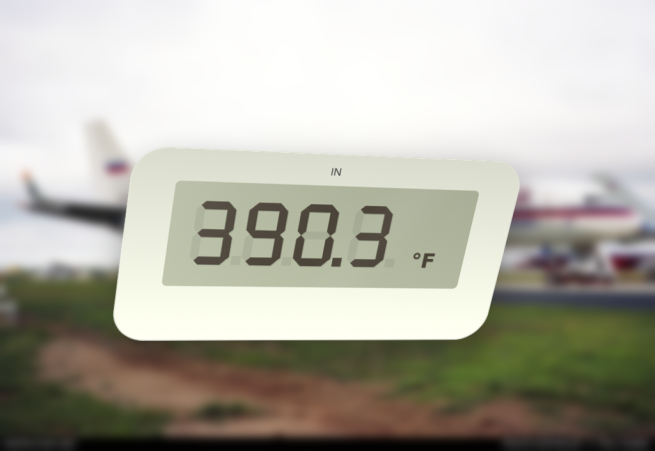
°F 390.3
